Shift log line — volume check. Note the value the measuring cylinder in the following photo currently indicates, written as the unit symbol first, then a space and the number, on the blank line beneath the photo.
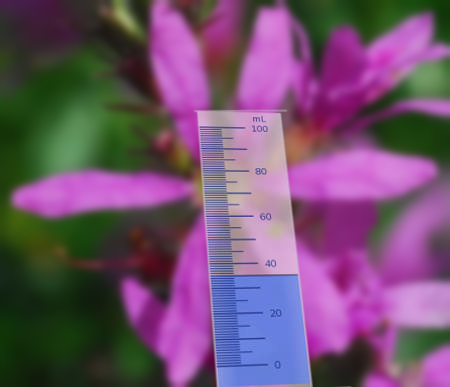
mL 35
